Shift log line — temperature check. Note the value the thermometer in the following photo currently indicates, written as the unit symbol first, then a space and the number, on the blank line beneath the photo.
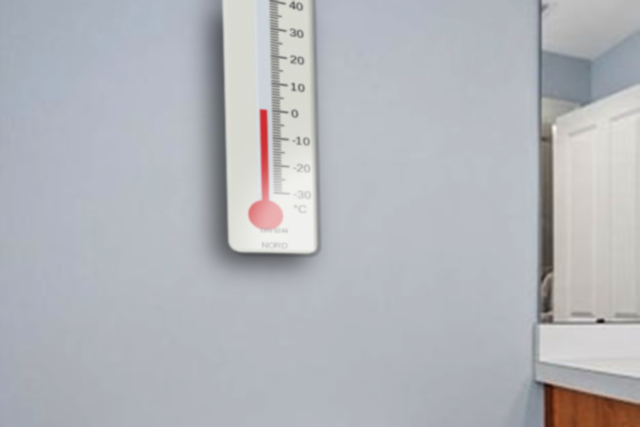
°C 0
